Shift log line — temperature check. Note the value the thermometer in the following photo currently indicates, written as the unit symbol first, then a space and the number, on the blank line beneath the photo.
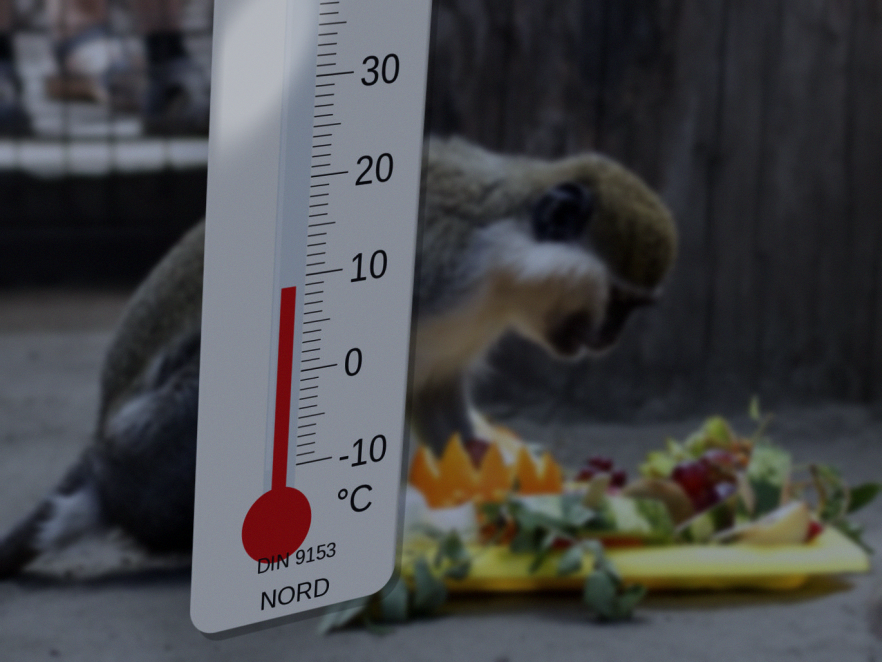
°C 9
